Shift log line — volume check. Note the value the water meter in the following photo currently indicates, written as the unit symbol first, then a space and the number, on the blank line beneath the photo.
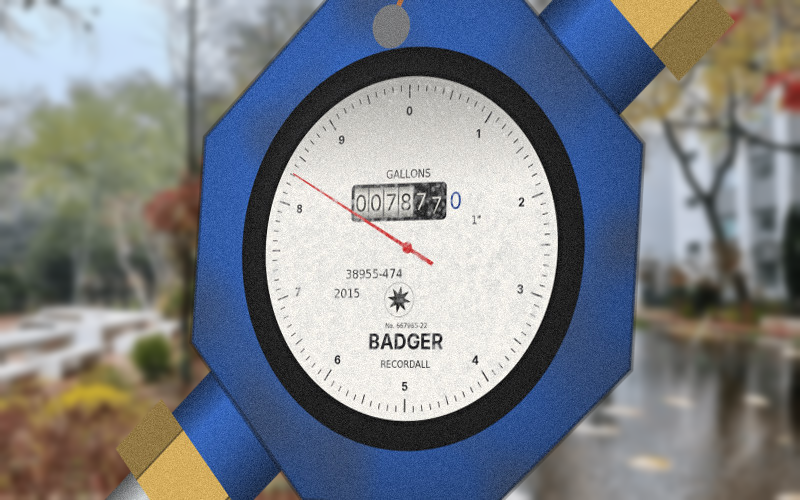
gal 78768.3
